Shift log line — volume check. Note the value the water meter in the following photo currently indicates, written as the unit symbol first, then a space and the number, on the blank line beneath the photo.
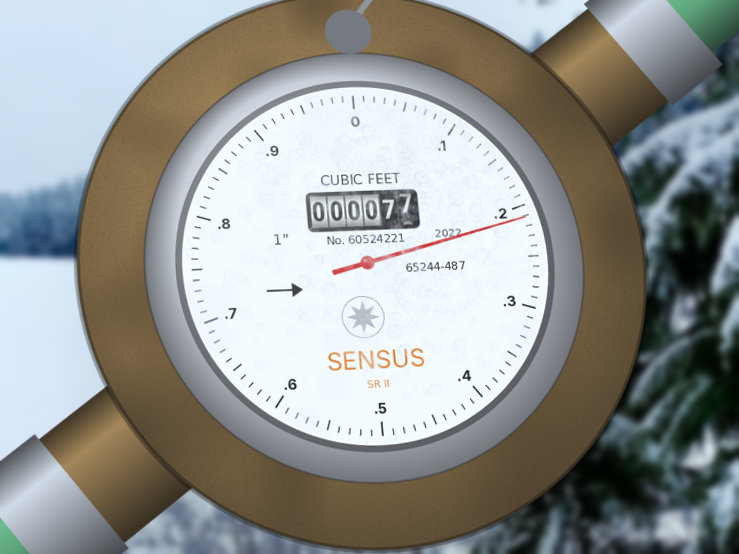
ft³ 77.21
